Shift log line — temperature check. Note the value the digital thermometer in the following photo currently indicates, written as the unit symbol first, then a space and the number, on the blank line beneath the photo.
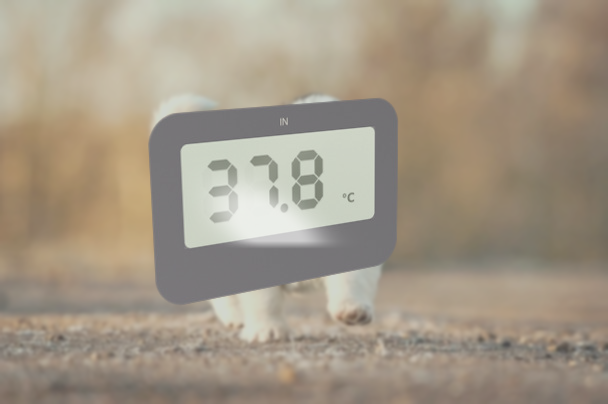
°C 37.8
